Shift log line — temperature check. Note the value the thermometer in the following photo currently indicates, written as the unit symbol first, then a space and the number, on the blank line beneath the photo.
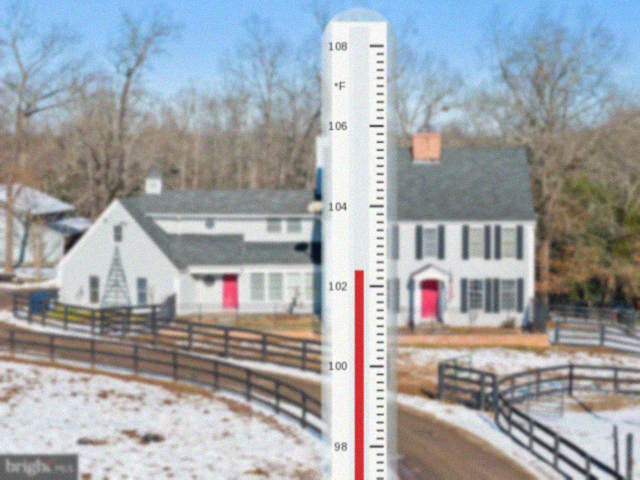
°F 102.4
